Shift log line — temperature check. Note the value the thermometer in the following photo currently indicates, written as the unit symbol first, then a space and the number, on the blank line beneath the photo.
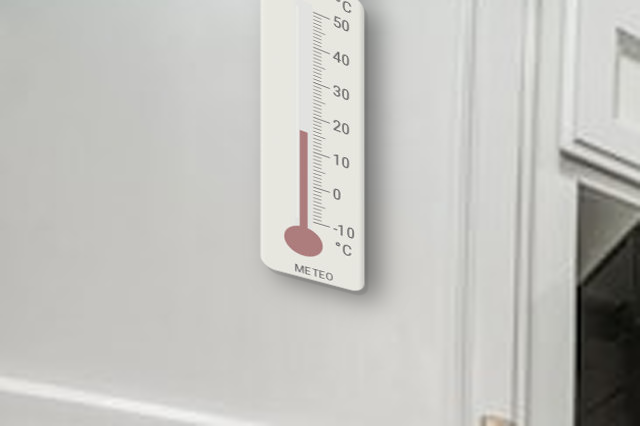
°C 15
